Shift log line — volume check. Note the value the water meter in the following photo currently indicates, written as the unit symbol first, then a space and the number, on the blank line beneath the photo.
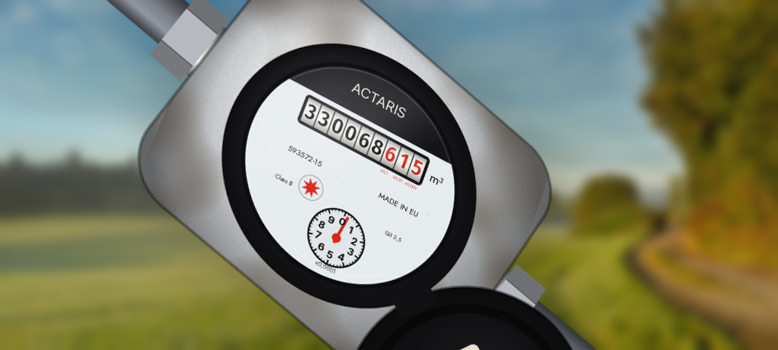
m³ 330068.6150
